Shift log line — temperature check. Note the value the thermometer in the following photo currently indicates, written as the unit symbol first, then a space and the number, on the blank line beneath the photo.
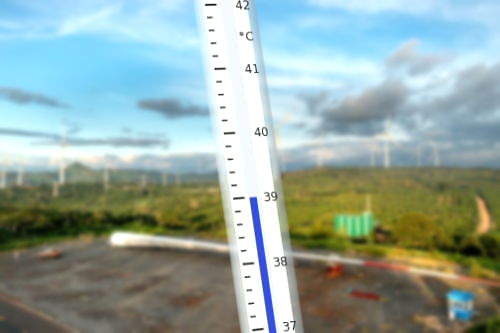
°C 39
